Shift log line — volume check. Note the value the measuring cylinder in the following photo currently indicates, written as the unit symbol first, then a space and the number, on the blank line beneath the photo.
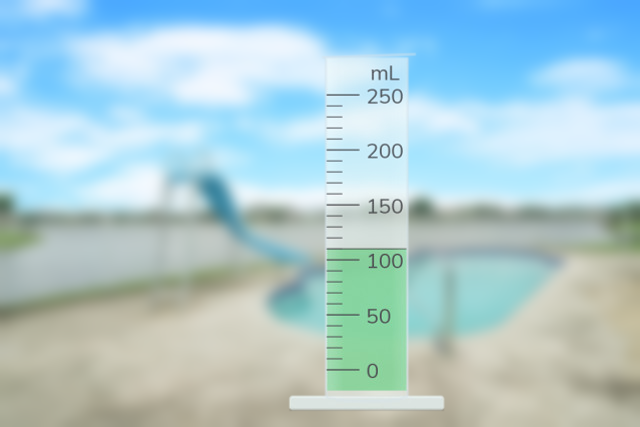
mL 110
